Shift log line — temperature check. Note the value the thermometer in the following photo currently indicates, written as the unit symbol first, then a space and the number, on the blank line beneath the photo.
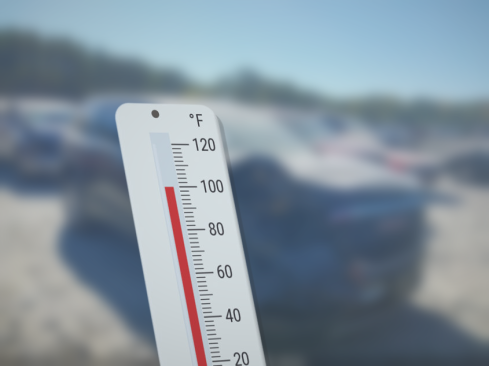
°F 100
